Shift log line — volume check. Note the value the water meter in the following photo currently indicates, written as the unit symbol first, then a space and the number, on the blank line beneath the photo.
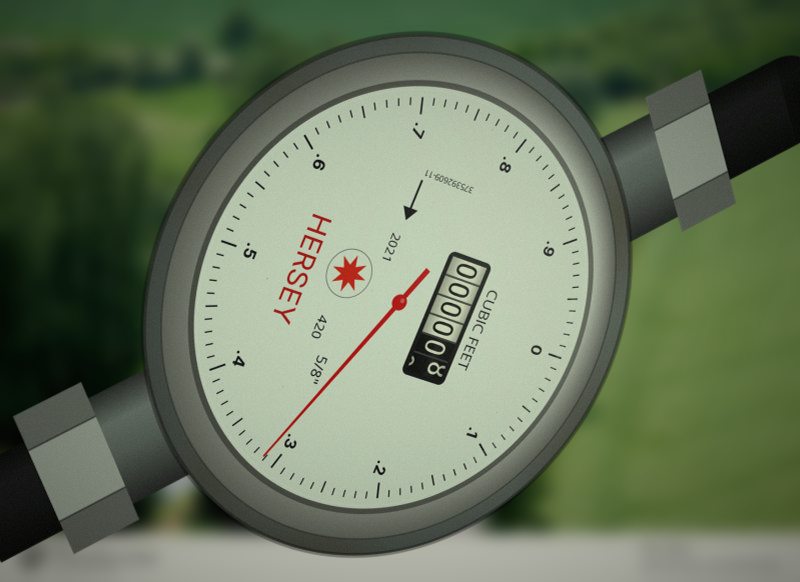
ft³ 8.31
